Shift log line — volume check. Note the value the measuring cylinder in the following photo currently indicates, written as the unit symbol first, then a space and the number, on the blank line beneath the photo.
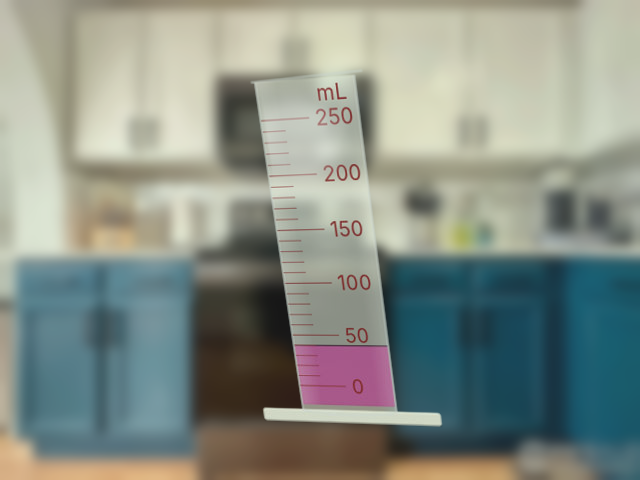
mL 40
